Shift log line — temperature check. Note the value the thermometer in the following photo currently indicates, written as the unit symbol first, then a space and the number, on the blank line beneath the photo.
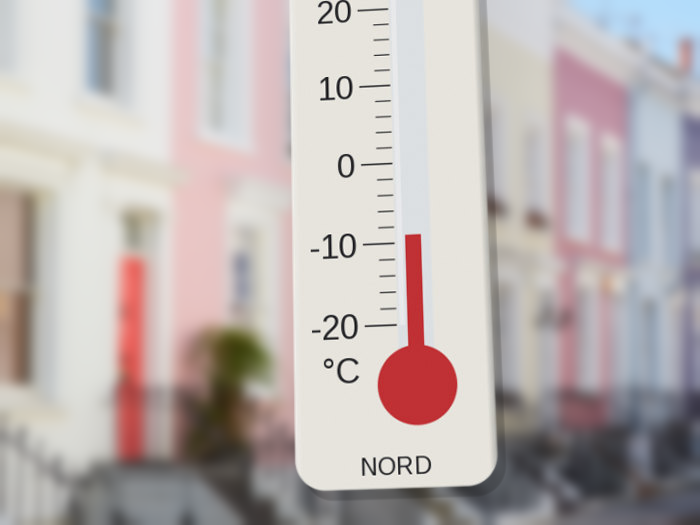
°C -9
